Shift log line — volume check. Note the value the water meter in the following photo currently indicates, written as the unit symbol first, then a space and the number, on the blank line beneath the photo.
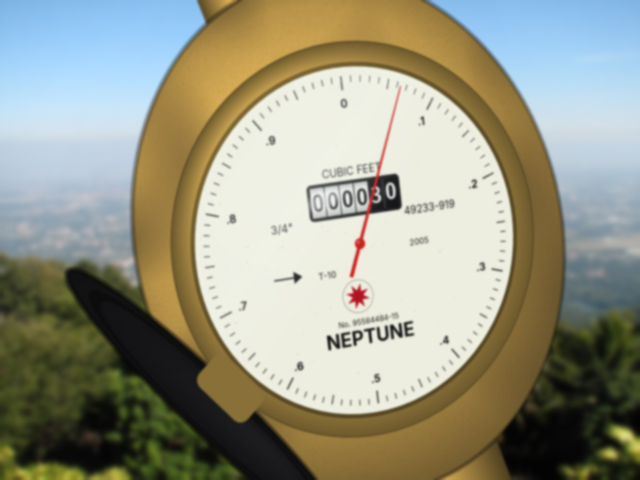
ft³ 30.06
